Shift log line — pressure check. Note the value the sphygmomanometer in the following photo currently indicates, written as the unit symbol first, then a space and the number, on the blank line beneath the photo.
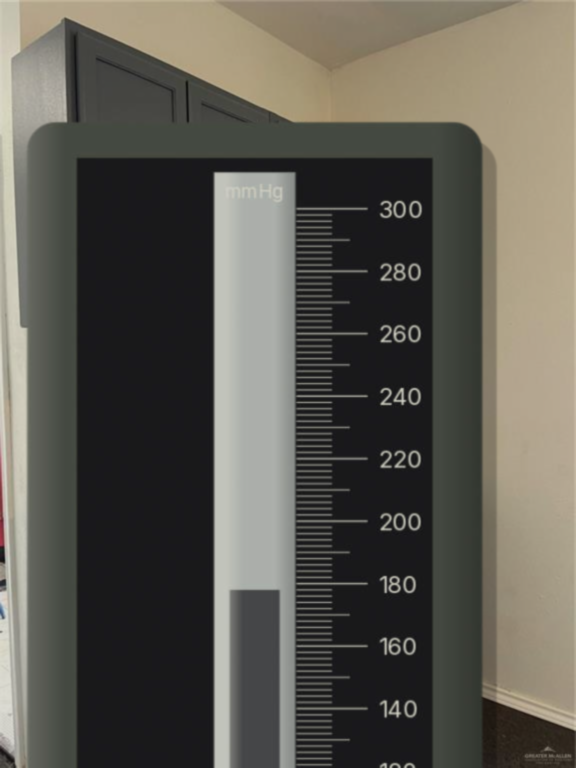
mmHg 178
